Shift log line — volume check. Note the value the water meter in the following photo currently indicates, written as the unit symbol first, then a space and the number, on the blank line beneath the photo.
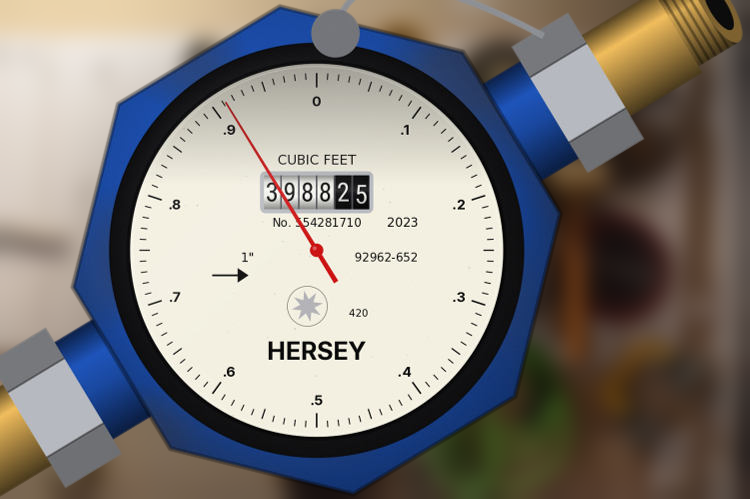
ft³ 398824.91
